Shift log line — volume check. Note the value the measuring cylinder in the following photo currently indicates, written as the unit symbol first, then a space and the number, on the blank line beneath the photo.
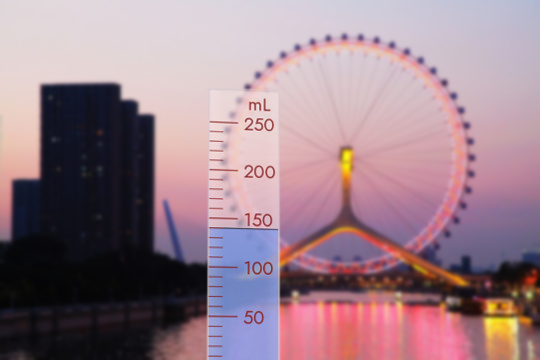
mL 140
